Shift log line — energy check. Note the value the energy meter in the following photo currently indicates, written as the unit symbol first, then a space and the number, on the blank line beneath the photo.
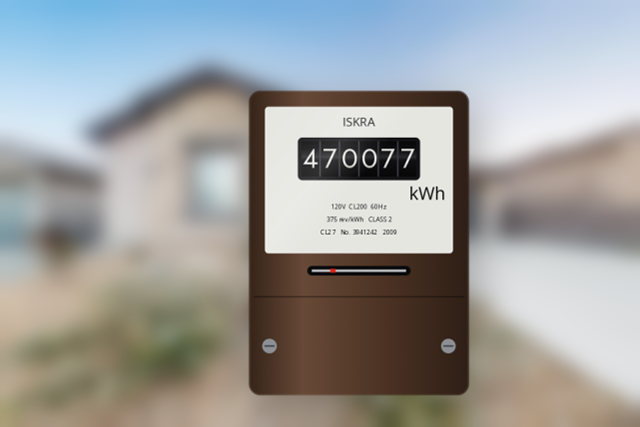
kWh 470077
